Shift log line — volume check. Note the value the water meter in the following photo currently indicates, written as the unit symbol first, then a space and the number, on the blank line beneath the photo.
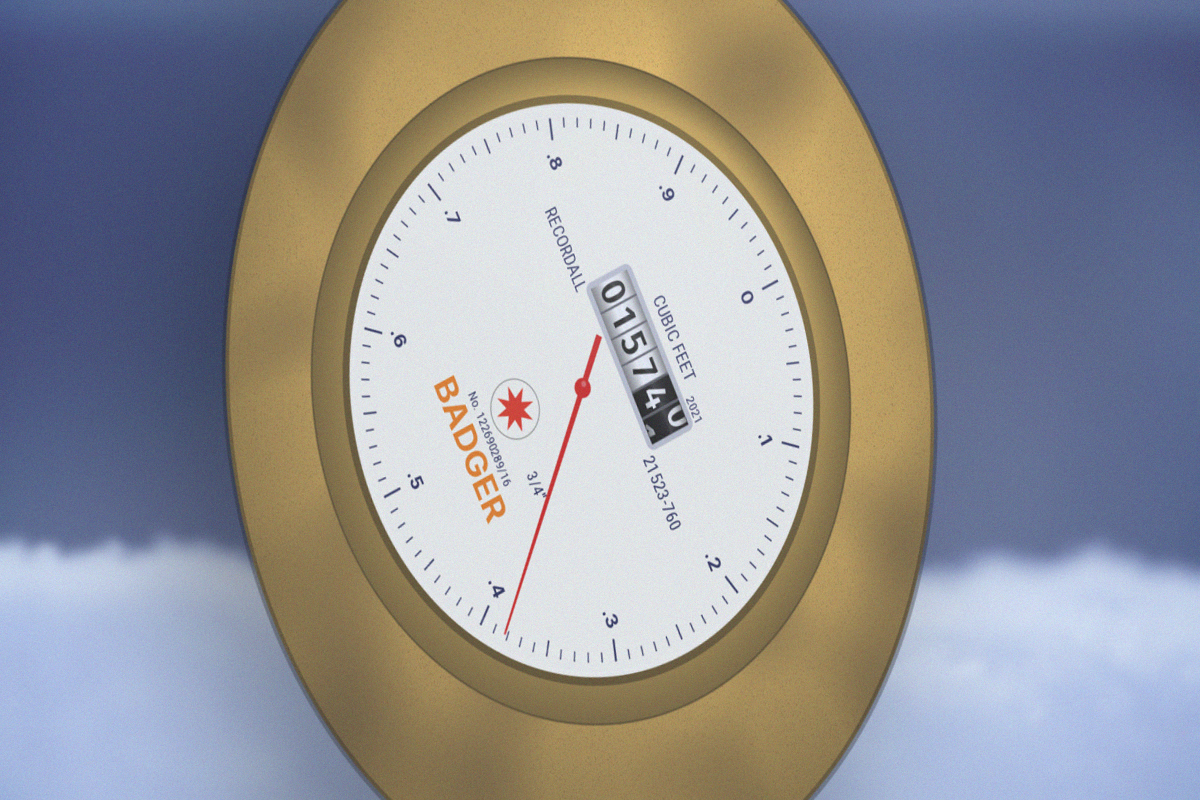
ft³ 15740.38
